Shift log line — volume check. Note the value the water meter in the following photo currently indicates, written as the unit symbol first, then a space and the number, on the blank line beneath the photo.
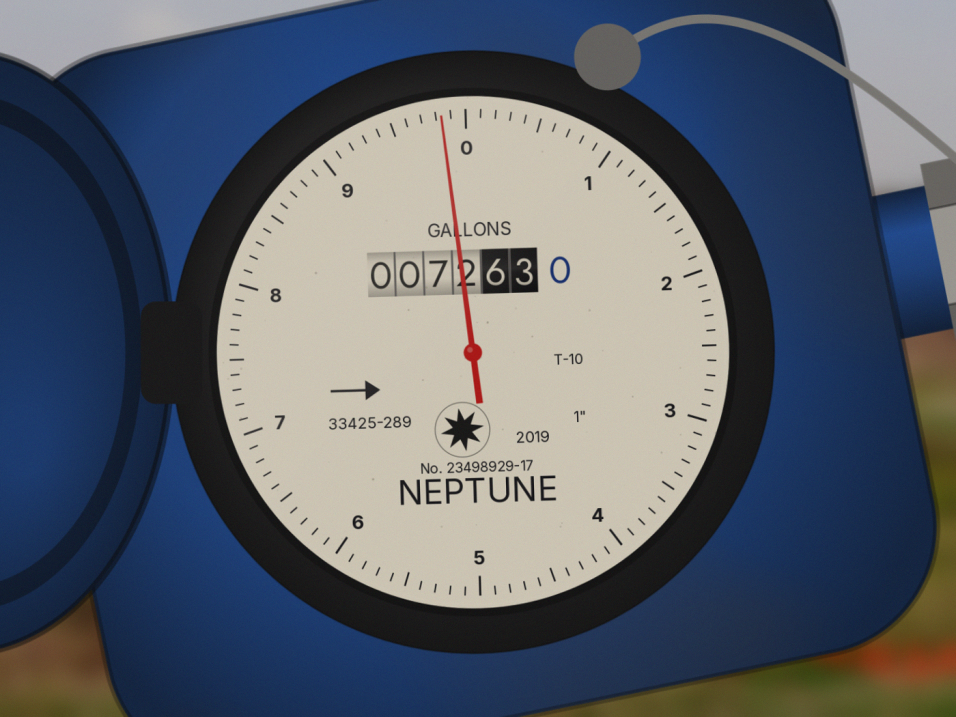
gal 72629.8
